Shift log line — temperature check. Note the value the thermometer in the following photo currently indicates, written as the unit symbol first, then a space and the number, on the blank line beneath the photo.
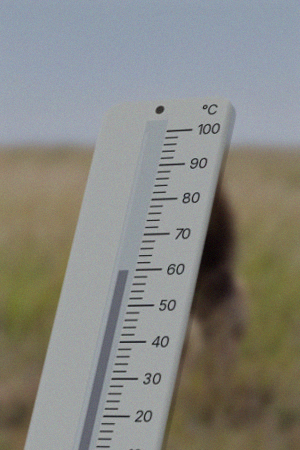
°C 60
